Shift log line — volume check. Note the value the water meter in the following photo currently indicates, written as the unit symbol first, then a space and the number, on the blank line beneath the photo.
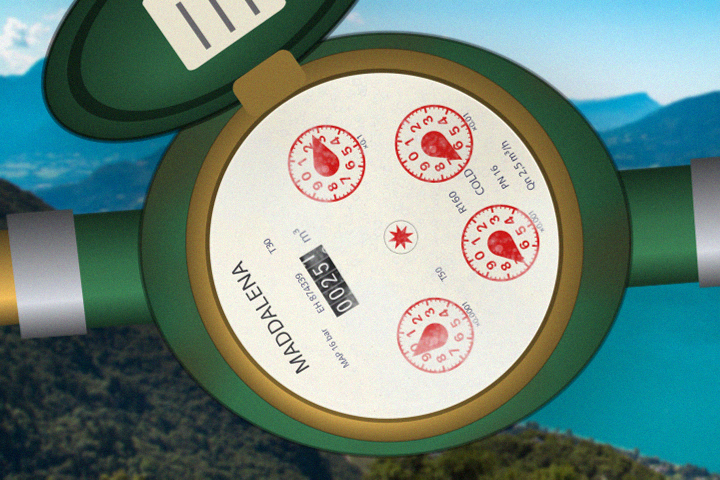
m³ 251.2669
